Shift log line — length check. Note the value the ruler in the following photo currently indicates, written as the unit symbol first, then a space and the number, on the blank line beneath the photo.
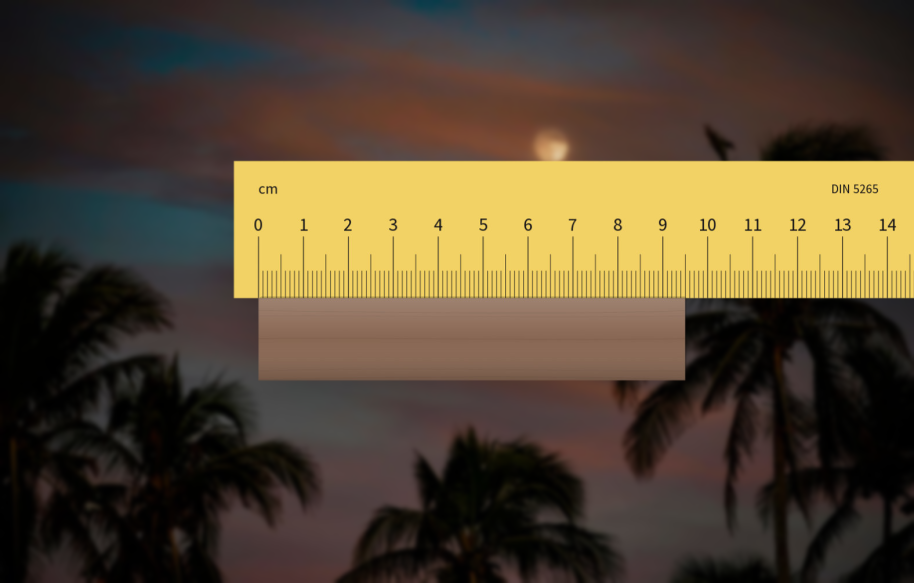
cm 9.5
